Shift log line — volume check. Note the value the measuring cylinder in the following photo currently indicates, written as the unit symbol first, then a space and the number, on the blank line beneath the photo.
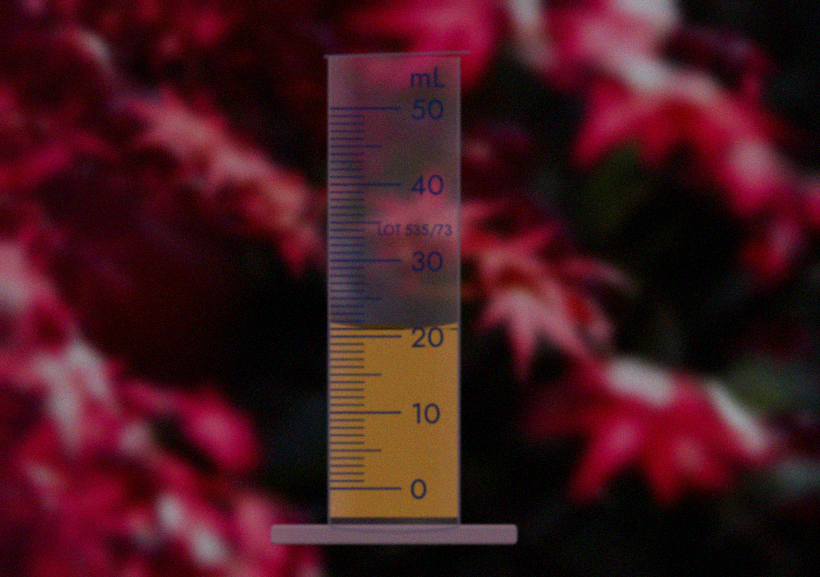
mL 21
